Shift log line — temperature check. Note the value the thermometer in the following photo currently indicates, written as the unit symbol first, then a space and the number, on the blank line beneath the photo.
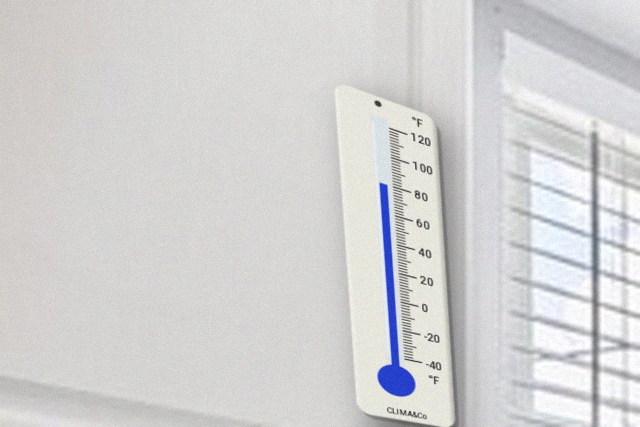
°F 80
